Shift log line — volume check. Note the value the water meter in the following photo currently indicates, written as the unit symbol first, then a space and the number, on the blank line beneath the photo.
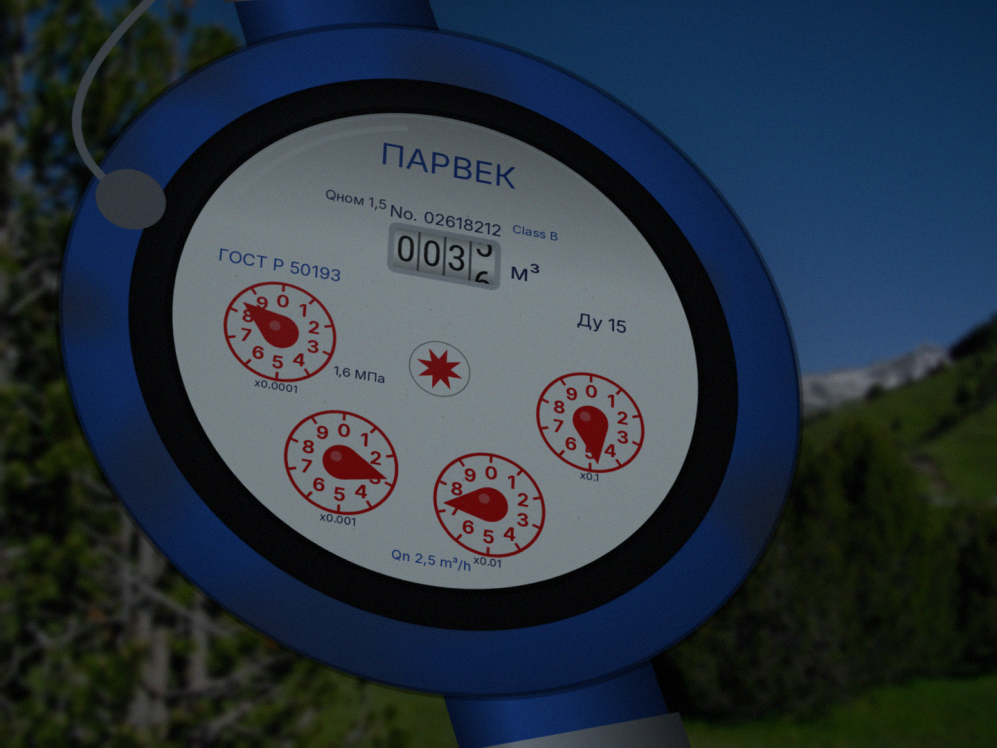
m³ 35.4728
